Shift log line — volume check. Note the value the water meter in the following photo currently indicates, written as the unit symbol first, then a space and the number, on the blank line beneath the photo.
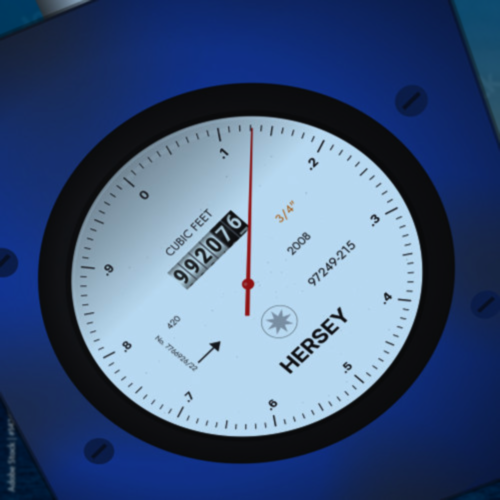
ft³ 992076.13
